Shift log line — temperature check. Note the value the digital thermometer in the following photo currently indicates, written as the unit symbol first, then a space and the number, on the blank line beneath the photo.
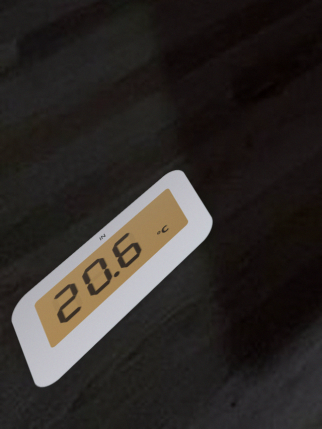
°C 20.6
